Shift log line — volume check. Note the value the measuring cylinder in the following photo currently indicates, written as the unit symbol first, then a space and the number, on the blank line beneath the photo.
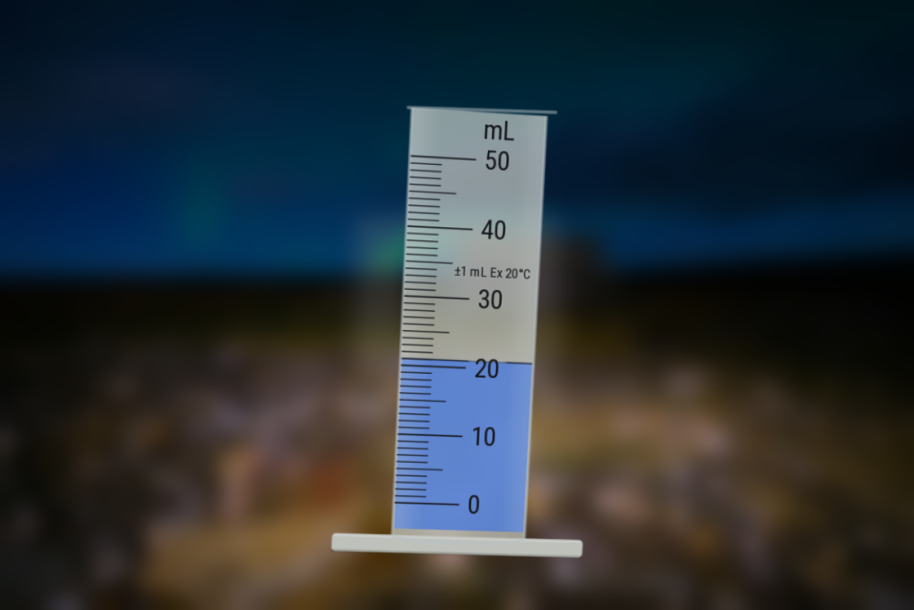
mL 21
